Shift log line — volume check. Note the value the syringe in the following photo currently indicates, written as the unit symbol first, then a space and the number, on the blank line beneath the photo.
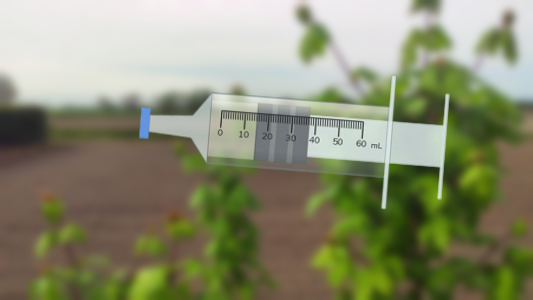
mL 15
